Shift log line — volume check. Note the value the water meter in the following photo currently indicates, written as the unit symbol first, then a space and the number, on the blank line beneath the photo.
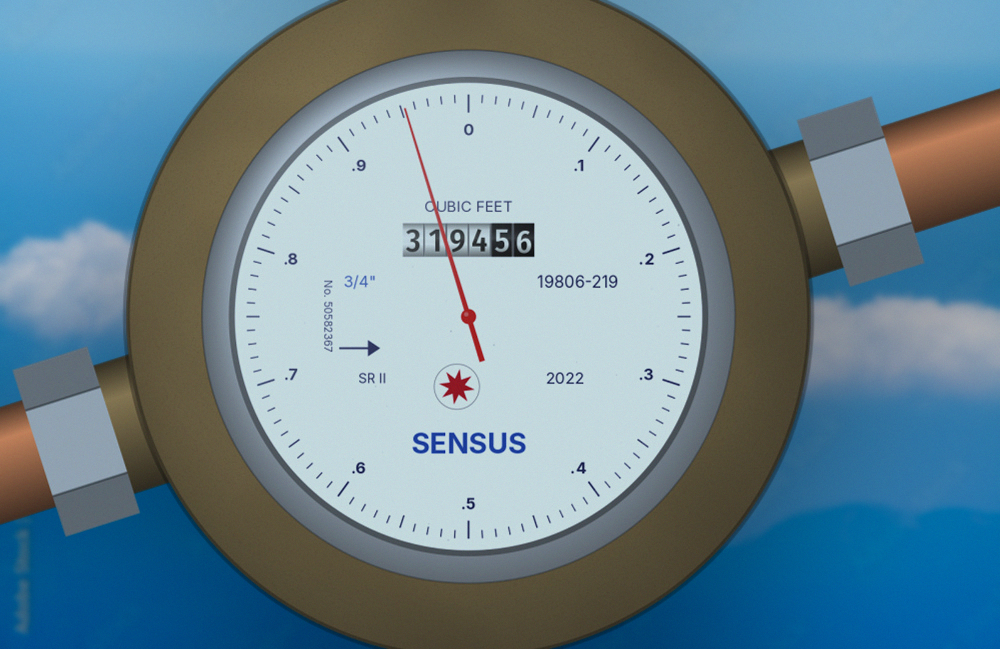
ft³ 319455.95
